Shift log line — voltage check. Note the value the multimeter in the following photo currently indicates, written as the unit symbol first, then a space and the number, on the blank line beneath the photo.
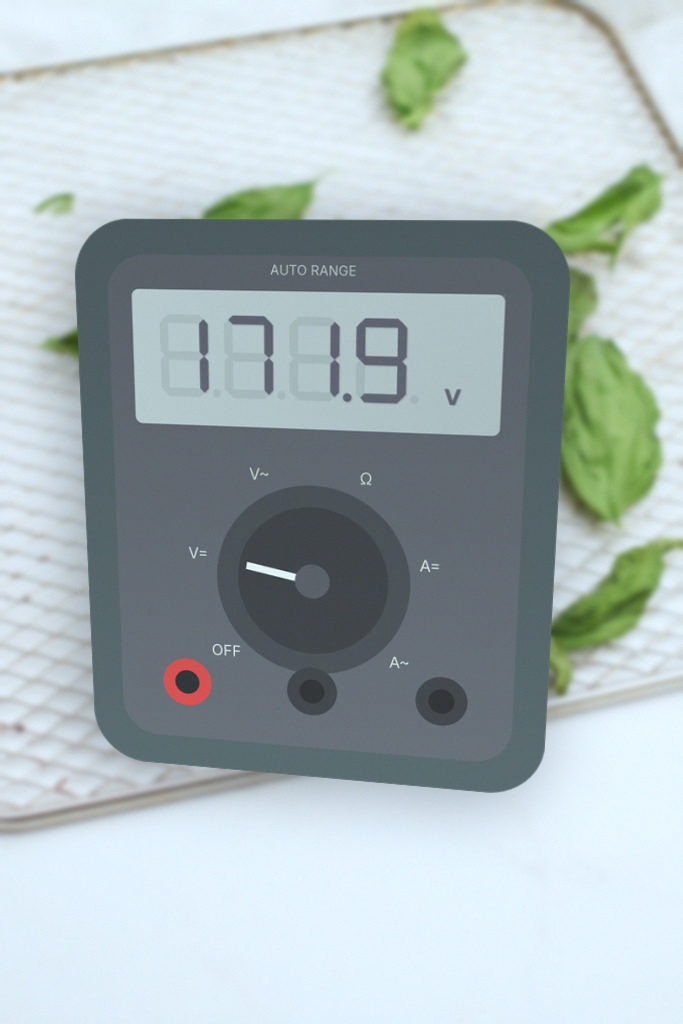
V 171.9
